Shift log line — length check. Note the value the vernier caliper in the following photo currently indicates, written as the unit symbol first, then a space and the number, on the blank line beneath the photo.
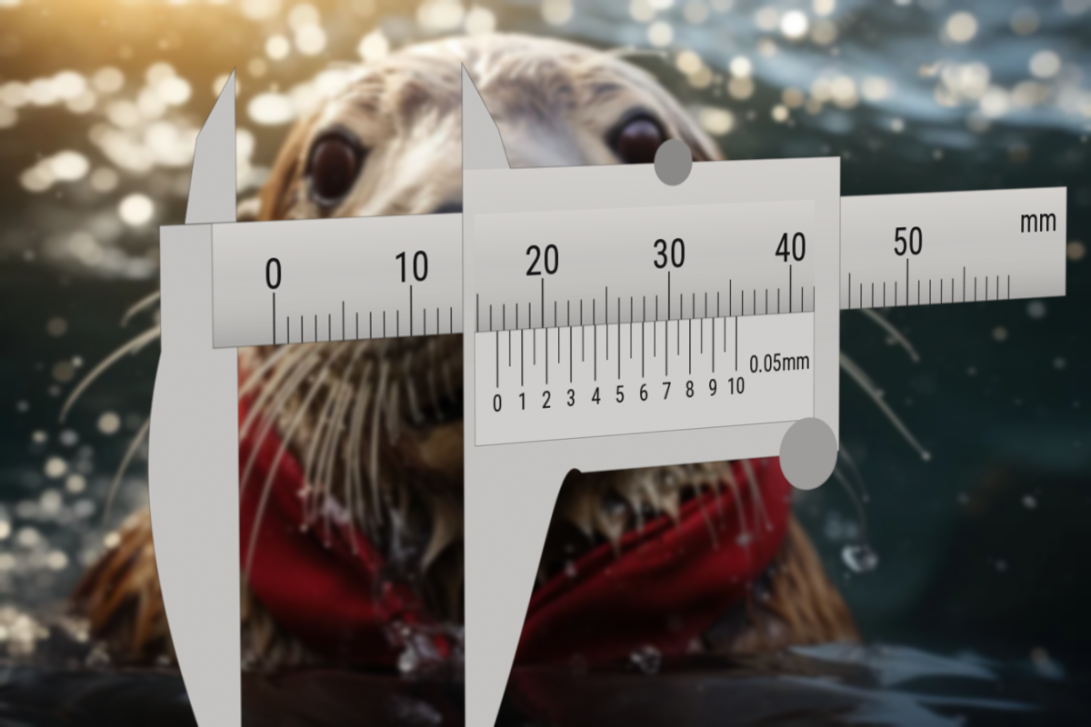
mm 16.5
